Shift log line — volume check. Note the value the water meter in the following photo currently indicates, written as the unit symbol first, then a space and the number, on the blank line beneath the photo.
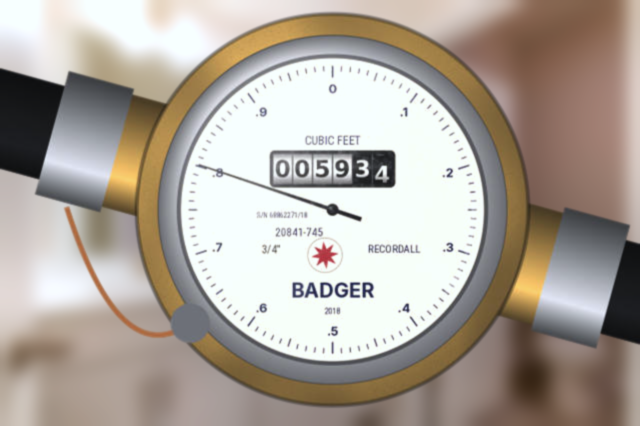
ft³ 5933.80
